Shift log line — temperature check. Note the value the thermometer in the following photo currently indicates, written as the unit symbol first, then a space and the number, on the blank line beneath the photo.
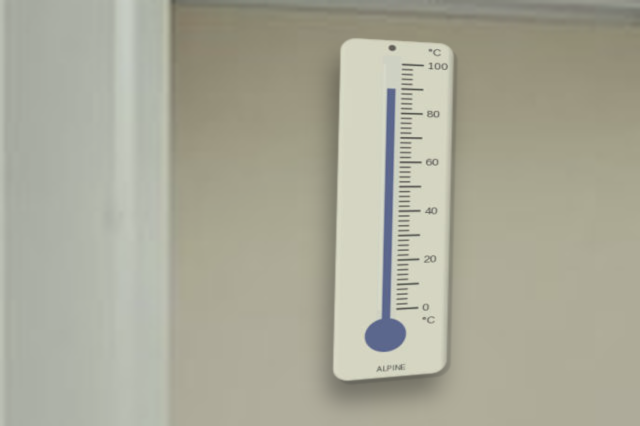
°C 90
